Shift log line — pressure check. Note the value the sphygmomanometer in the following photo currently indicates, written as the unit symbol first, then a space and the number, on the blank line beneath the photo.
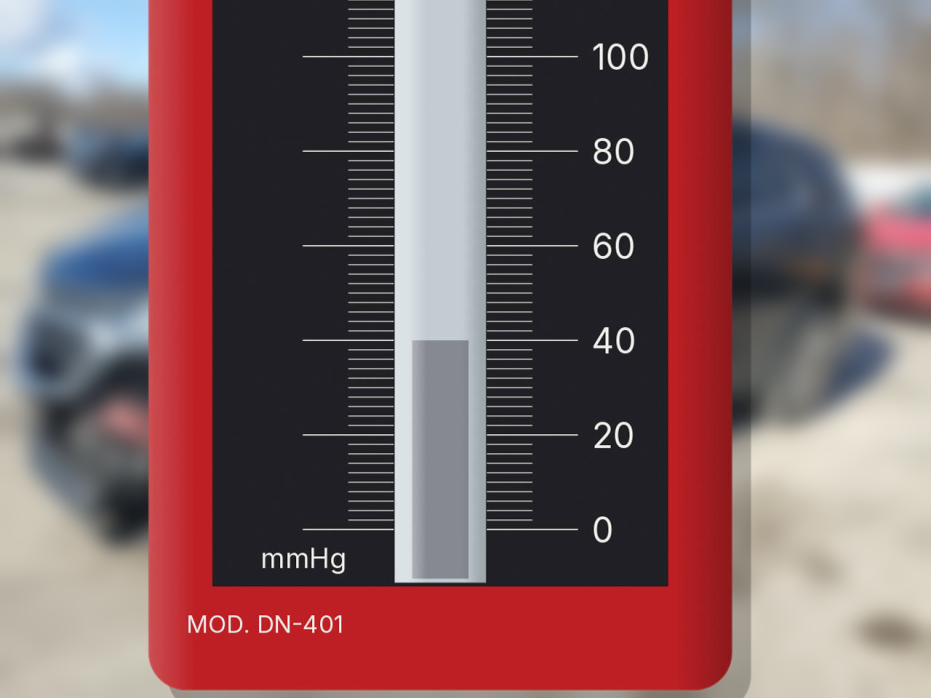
mmHg 40
